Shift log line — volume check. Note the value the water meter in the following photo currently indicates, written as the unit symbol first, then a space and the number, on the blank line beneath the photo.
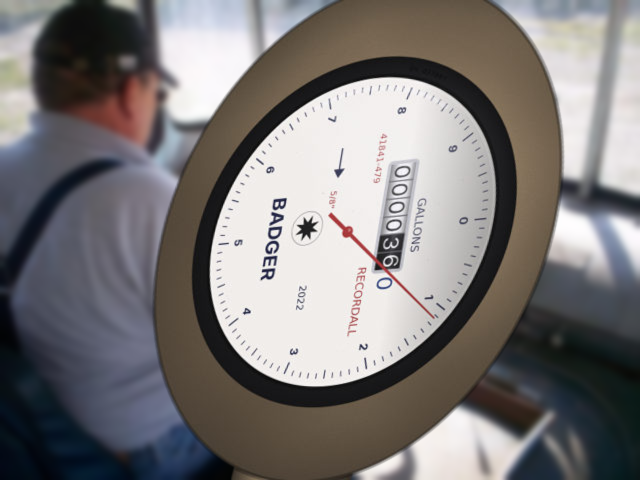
gal 361.1
